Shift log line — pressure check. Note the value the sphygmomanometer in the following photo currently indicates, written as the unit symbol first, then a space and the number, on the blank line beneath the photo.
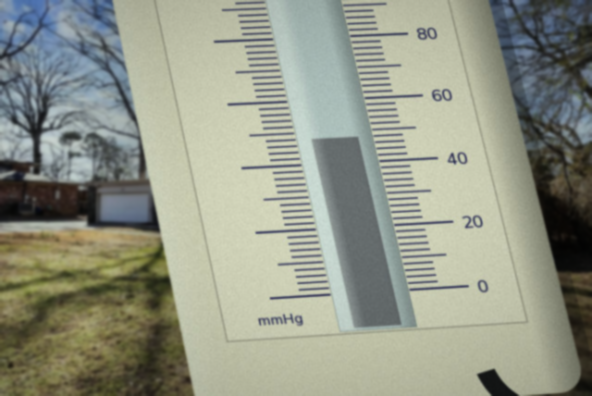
mmHg 48
